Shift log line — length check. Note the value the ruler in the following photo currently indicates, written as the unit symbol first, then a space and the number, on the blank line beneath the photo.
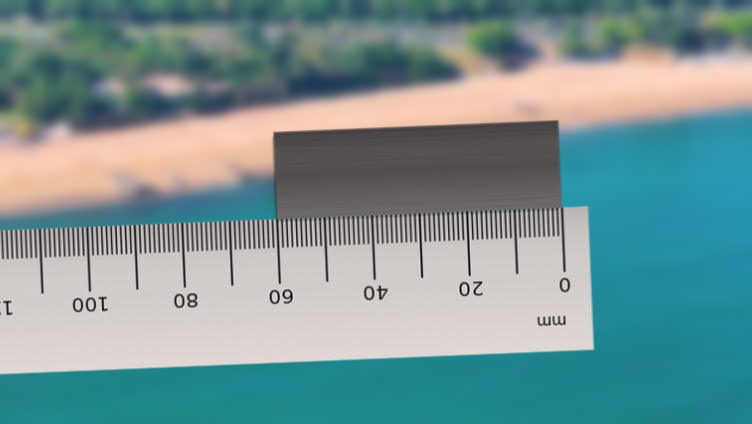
mm 60
